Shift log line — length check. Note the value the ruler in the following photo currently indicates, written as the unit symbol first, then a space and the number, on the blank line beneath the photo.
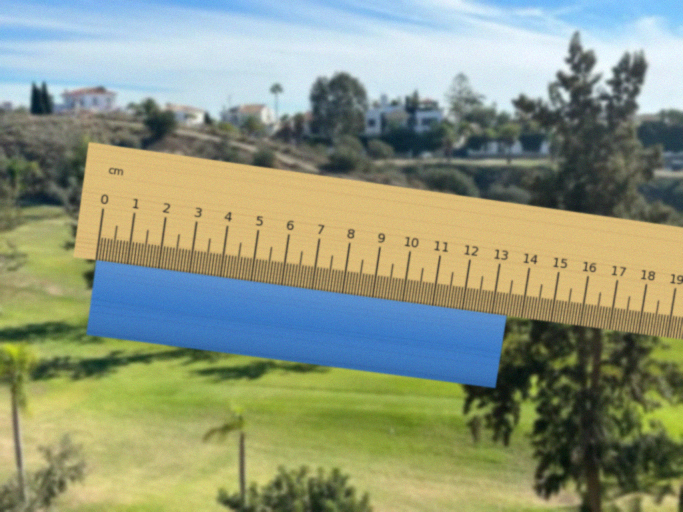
cm 13.5
